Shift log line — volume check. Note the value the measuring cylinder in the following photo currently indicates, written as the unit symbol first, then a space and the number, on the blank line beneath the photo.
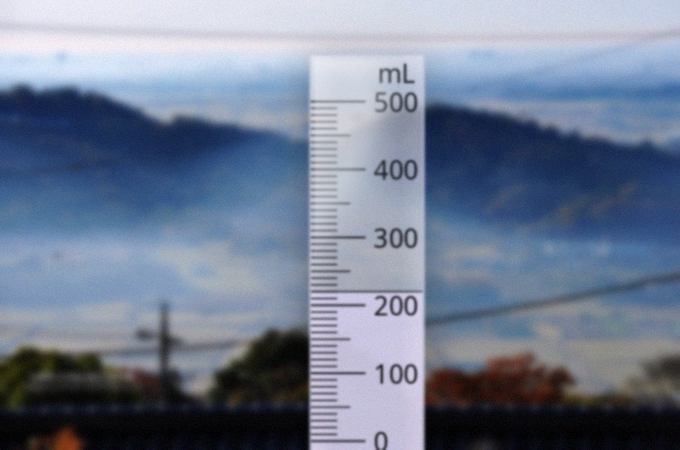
mL 220
